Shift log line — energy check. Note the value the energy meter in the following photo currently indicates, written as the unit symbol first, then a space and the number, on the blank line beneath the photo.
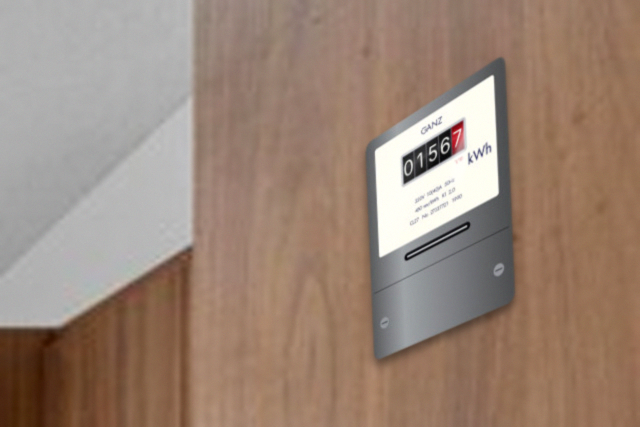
kWh 156.7
